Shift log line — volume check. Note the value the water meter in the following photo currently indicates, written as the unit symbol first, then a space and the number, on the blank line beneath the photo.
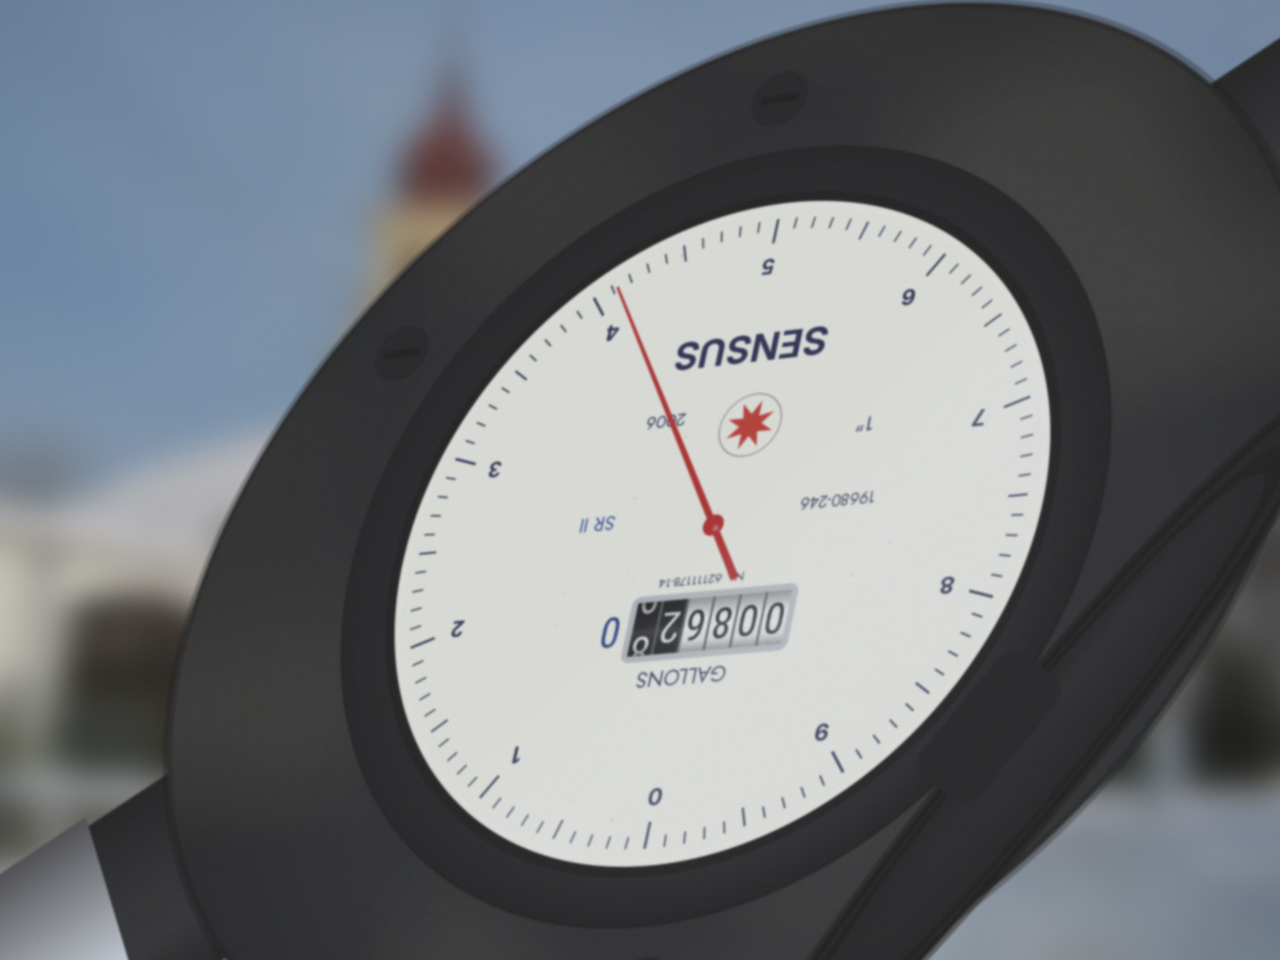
gal 86284.1
